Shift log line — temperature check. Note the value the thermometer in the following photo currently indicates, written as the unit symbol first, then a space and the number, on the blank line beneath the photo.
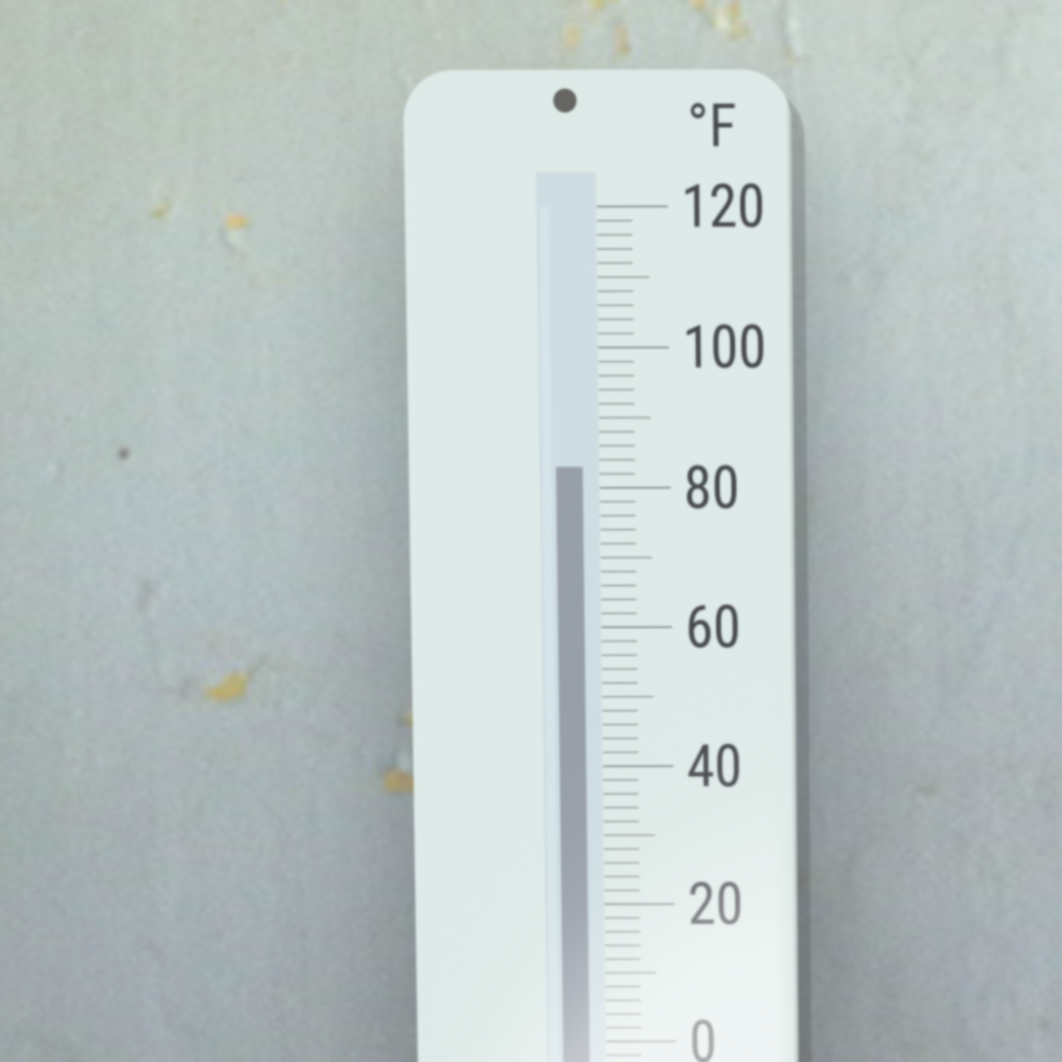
°F 83
